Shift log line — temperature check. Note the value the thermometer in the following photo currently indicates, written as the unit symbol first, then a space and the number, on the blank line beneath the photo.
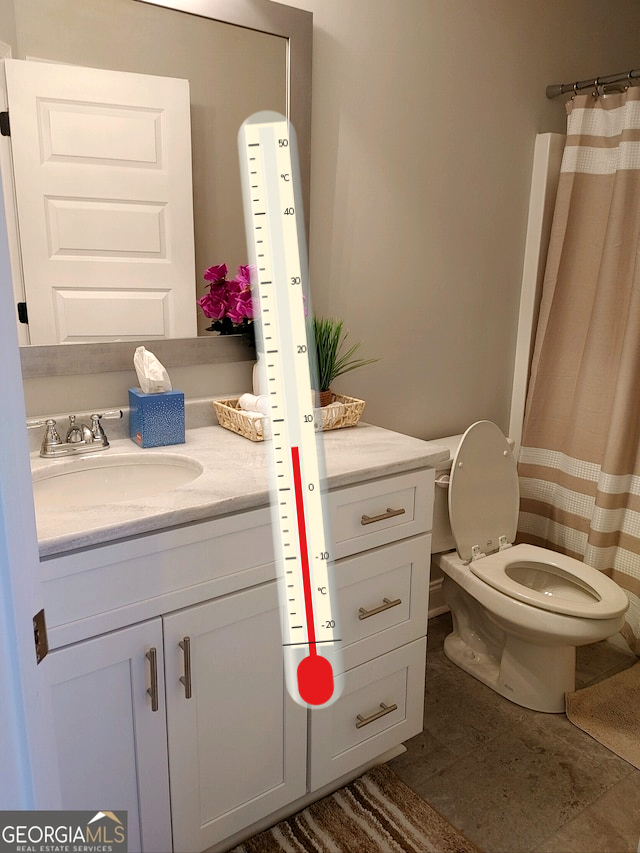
°C 6
